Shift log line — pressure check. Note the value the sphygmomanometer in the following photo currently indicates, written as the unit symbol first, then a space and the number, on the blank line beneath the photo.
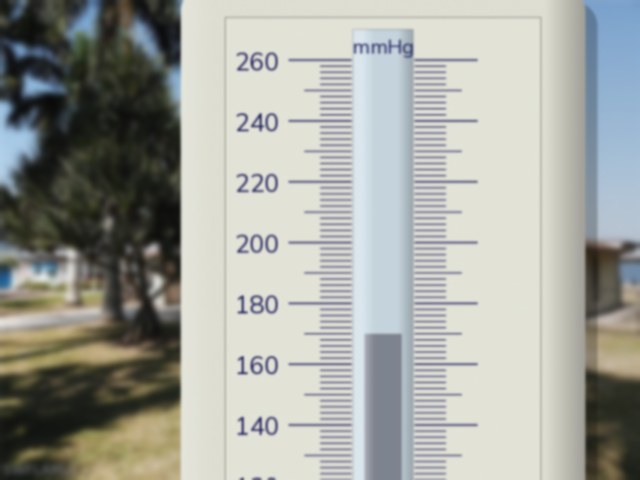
mmHg 170
